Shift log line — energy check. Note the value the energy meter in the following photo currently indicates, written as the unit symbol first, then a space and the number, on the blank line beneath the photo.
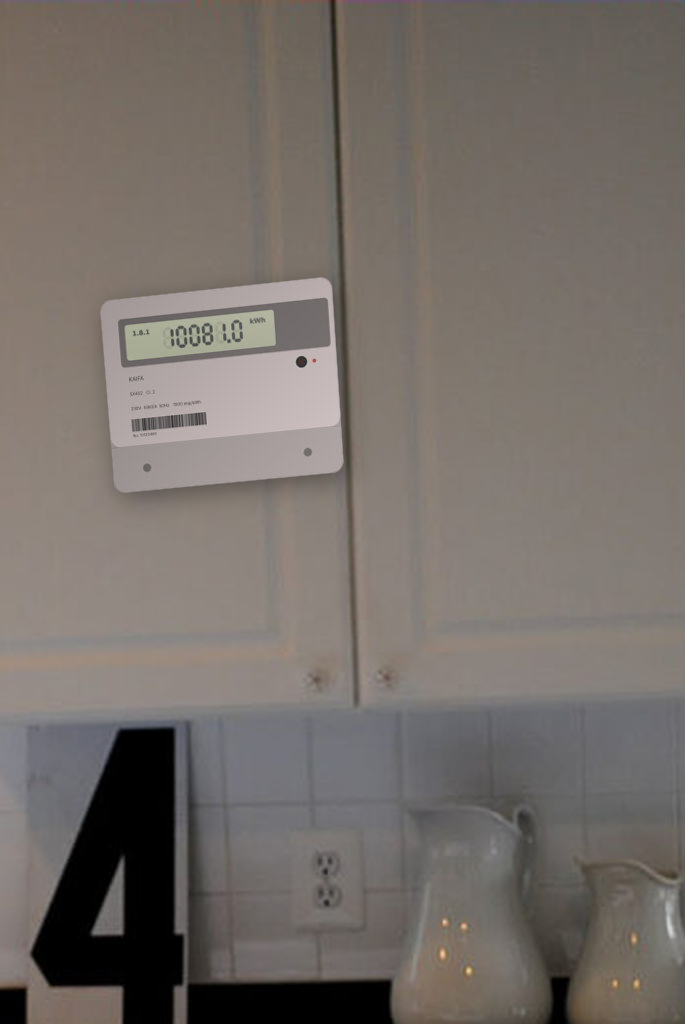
kWh 10081.0
